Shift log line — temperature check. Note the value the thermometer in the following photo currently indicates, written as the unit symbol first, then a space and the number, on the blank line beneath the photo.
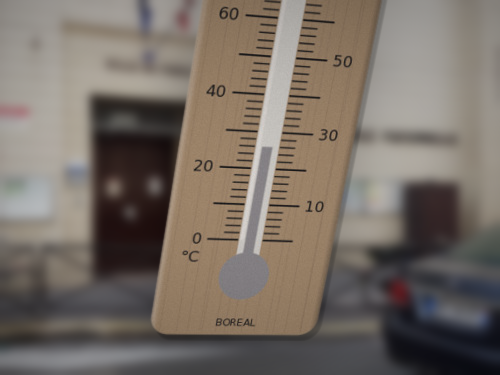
°C 26
